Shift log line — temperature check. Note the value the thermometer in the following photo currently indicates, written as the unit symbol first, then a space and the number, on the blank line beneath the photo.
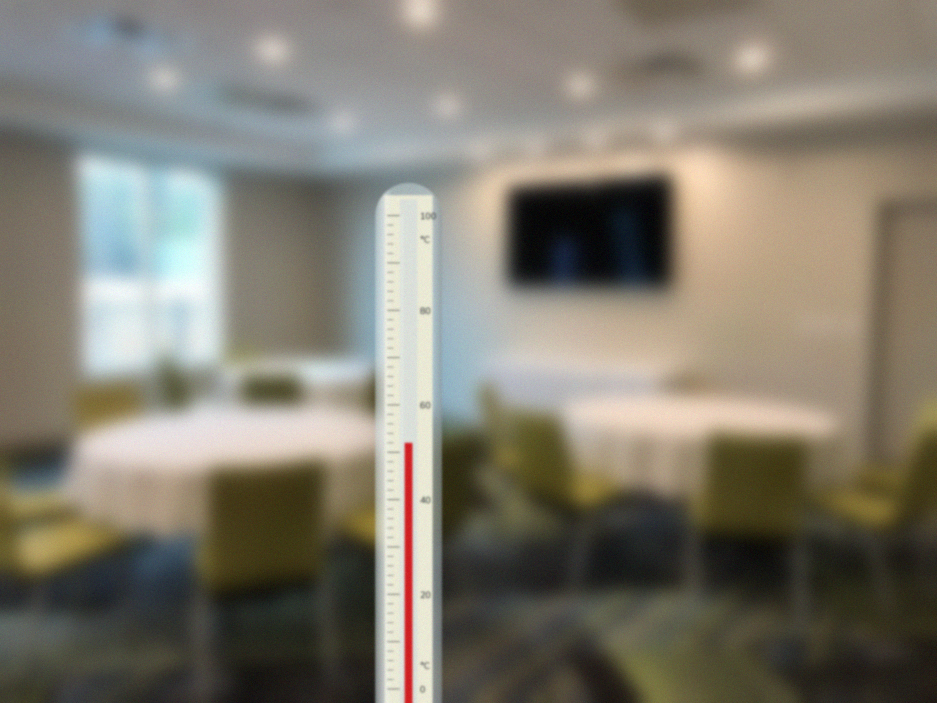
°C 52
